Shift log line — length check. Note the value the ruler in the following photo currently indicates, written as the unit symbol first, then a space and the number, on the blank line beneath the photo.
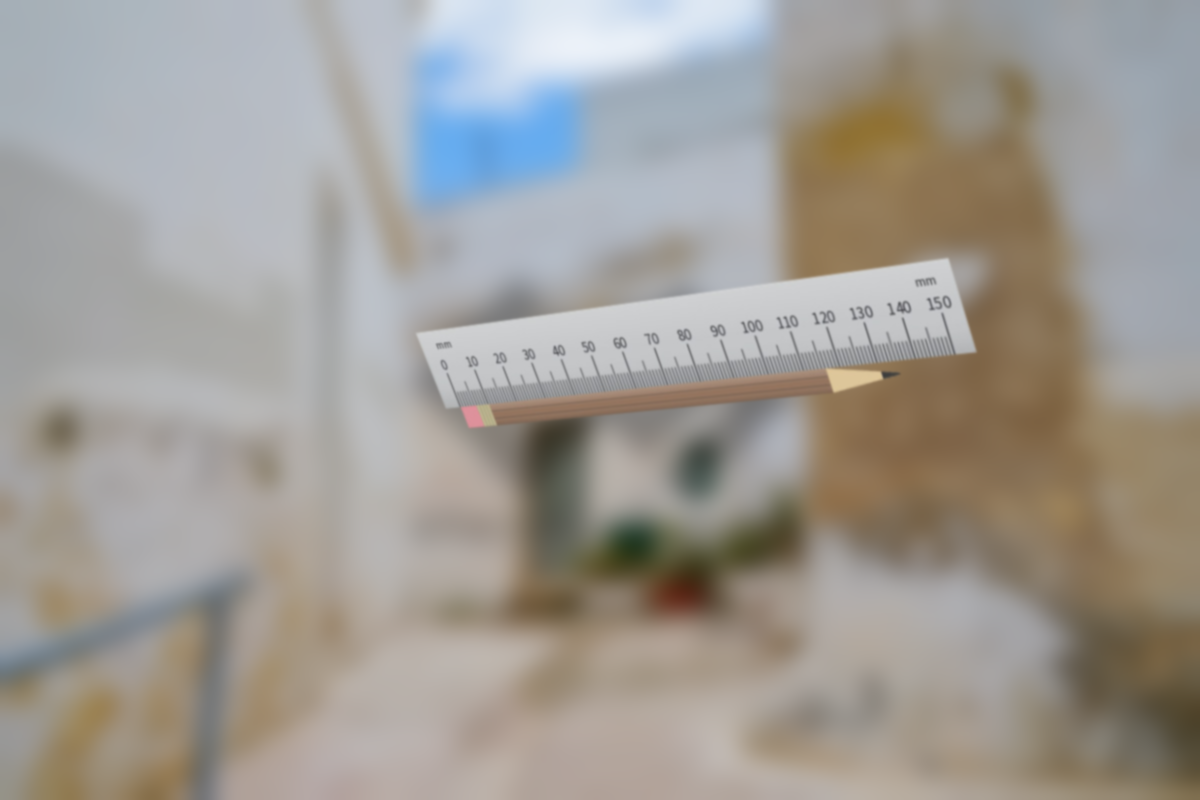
mm 135
